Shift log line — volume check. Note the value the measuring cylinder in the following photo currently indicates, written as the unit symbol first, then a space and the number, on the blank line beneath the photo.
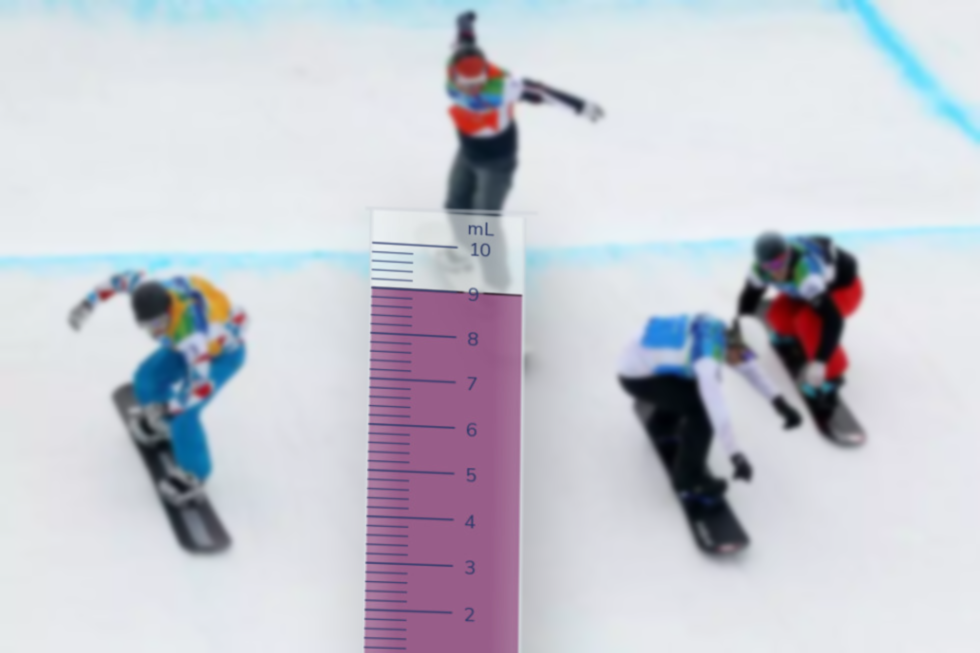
mL 9
